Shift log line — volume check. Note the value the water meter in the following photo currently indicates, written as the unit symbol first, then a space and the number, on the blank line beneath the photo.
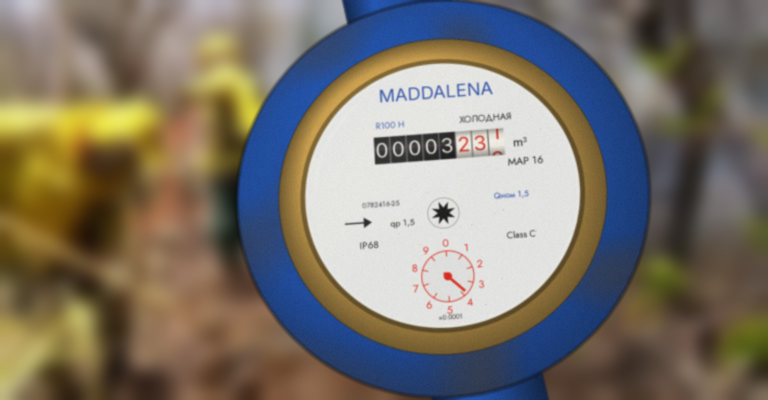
m³ 3.2313
